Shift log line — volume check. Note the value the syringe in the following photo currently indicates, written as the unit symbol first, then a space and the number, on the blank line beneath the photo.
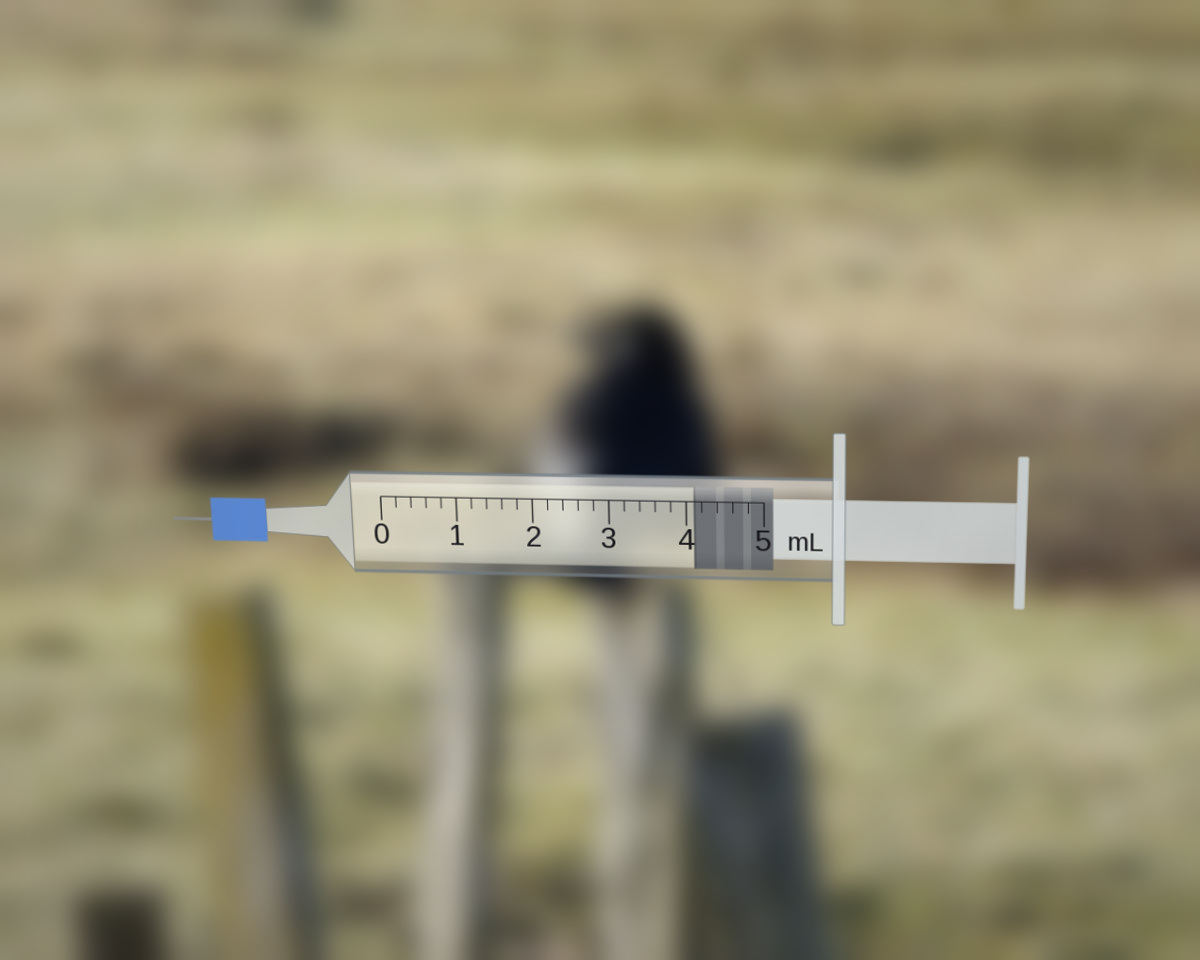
mL 4.1
